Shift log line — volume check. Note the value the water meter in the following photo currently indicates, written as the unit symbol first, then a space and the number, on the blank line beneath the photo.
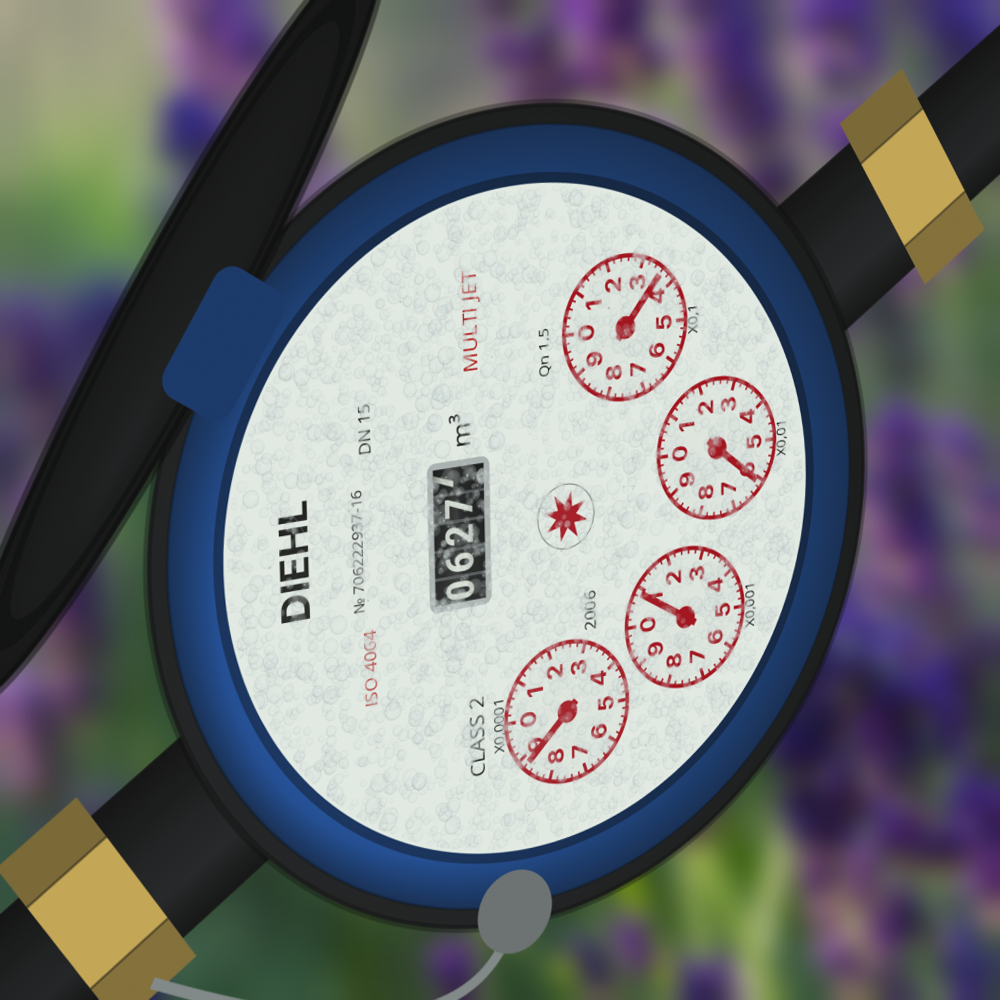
m³ 6277.3608
